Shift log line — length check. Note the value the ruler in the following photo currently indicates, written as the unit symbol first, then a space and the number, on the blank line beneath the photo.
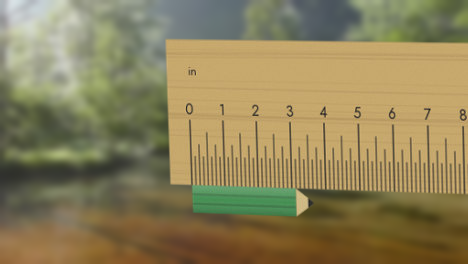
in 3.625
